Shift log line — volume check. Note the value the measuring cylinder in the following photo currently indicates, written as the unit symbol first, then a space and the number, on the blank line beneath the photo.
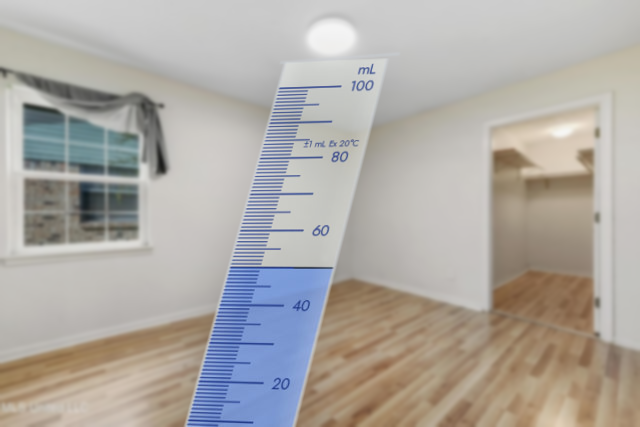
mL 50
